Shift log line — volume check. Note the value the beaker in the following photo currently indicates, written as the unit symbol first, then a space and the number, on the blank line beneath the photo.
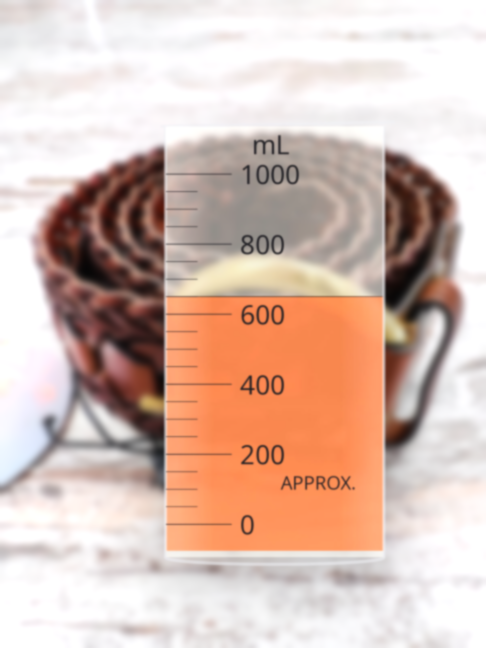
mL 650
